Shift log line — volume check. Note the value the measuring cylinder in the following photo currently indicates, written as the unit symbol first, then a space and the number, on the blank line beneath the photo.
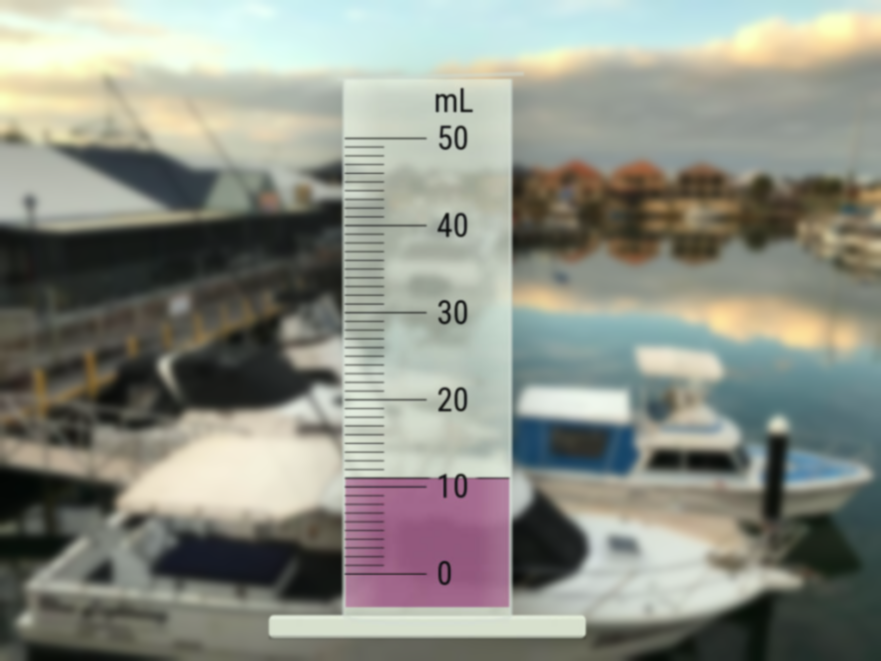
mL 11
